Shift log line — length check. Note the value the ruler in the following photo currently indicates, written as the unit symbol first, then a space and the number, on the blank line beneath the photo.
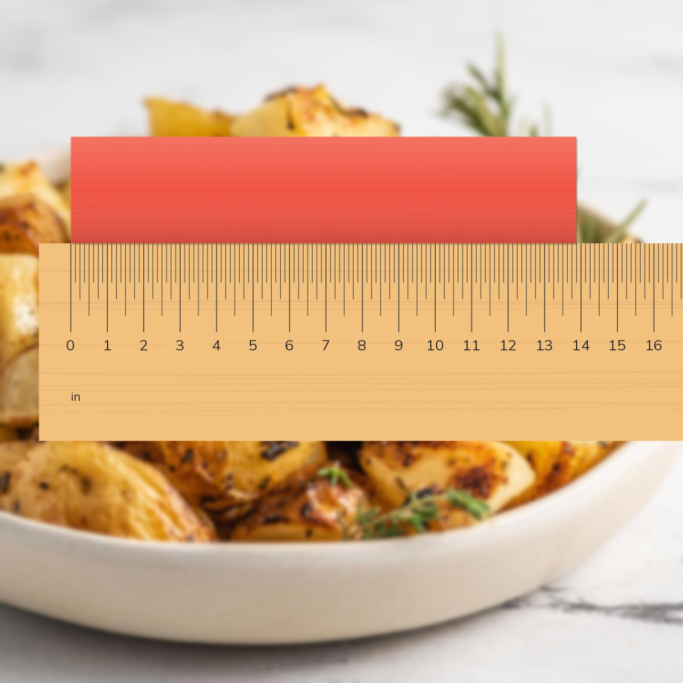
in 13.875
